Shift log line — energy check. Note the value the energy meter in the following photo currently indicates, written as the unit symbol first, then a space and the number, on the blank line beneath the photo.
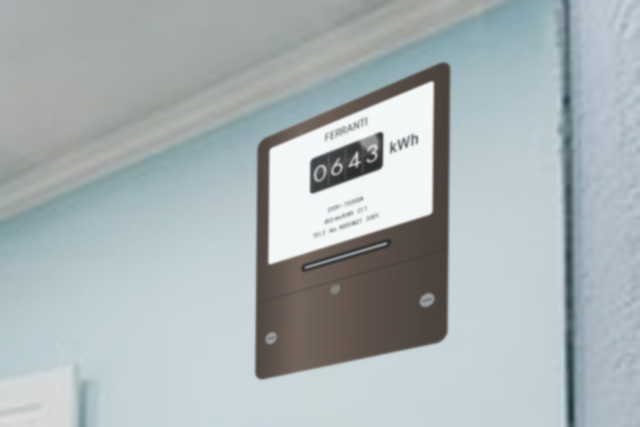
kWh 643
